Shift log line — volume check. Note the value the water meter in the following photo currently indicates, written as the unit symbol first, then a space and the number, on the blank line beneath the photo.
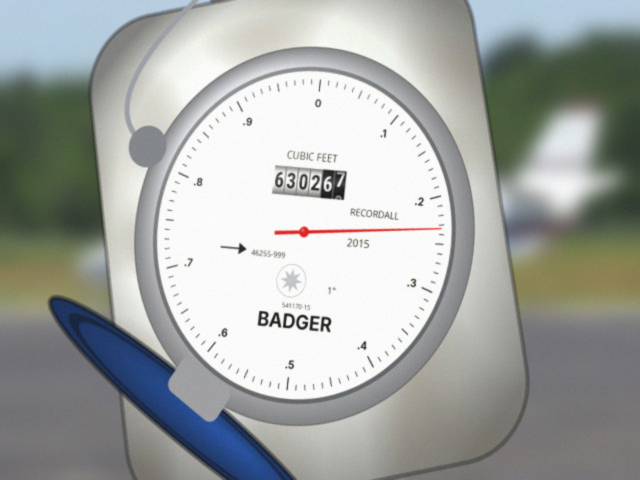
ft³ 630267.23
